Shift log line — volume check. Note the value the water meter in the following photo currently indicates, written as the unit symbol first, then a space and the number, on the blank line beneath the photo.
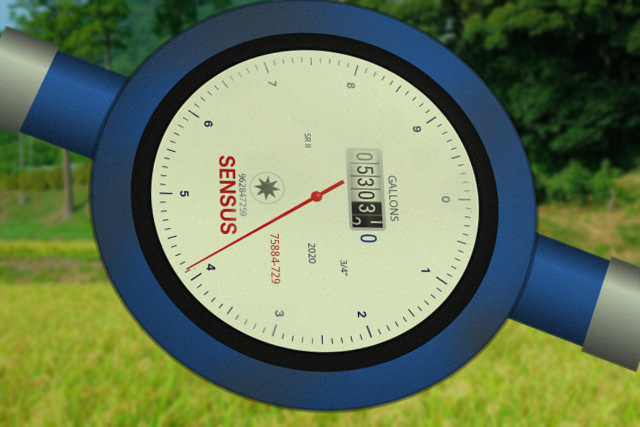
gal 530314.1
